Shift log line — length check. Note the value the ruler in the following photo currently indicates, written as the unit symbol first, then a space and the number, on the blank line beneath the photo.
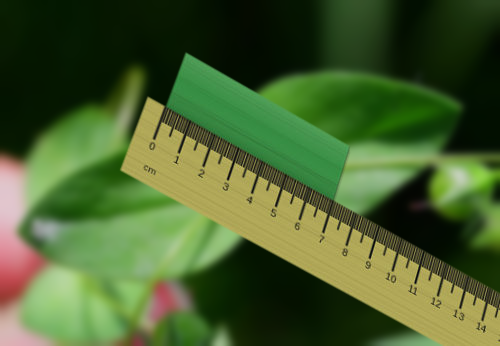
cm 7
